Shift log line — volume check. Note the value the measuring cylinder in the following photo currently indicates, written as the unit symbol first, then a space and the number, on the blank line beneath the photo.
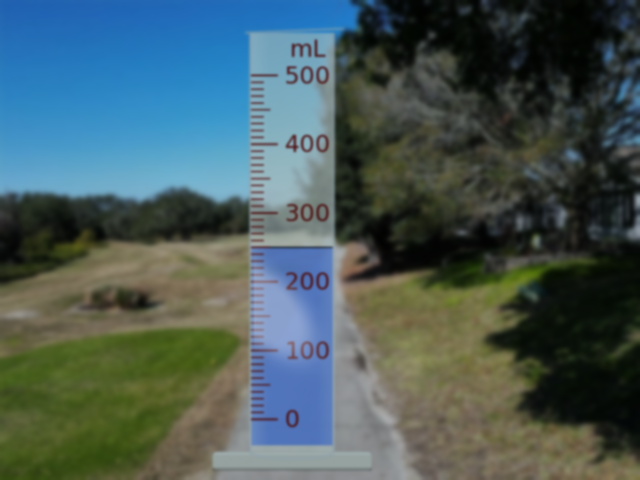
mL 250
